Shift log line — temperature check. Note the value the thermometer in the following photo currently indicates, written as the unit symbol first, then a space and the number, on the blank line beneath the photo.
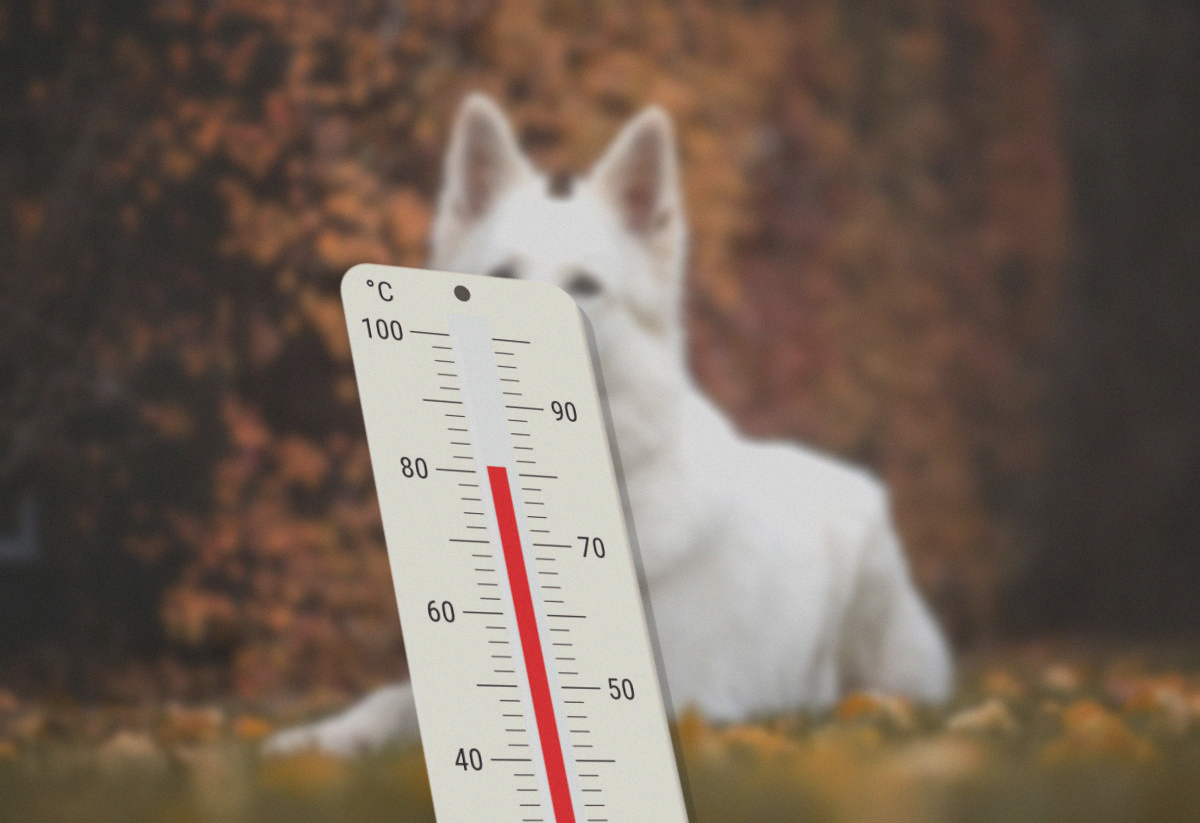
°C 81
